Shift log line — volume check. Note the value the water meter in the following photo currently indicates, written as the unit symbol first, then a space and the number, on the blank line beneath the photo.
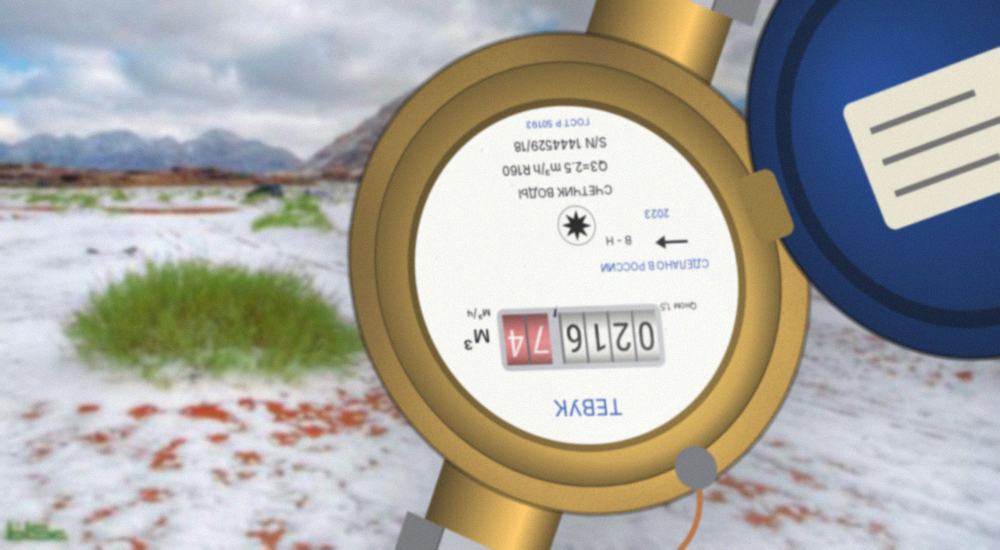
m³ 216.74
